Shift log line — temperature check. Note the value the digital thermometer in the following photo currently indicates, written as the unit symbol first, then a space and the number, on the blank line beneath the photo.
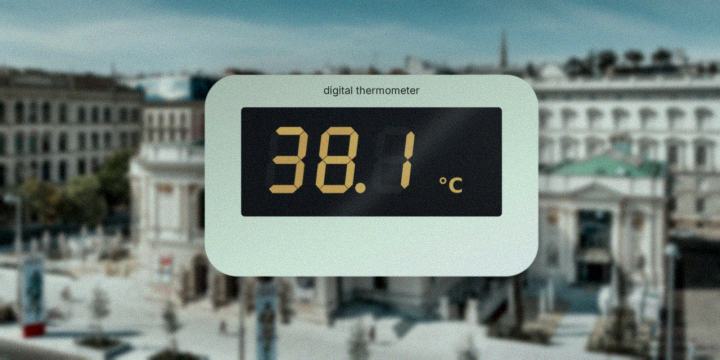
°C 38.1
